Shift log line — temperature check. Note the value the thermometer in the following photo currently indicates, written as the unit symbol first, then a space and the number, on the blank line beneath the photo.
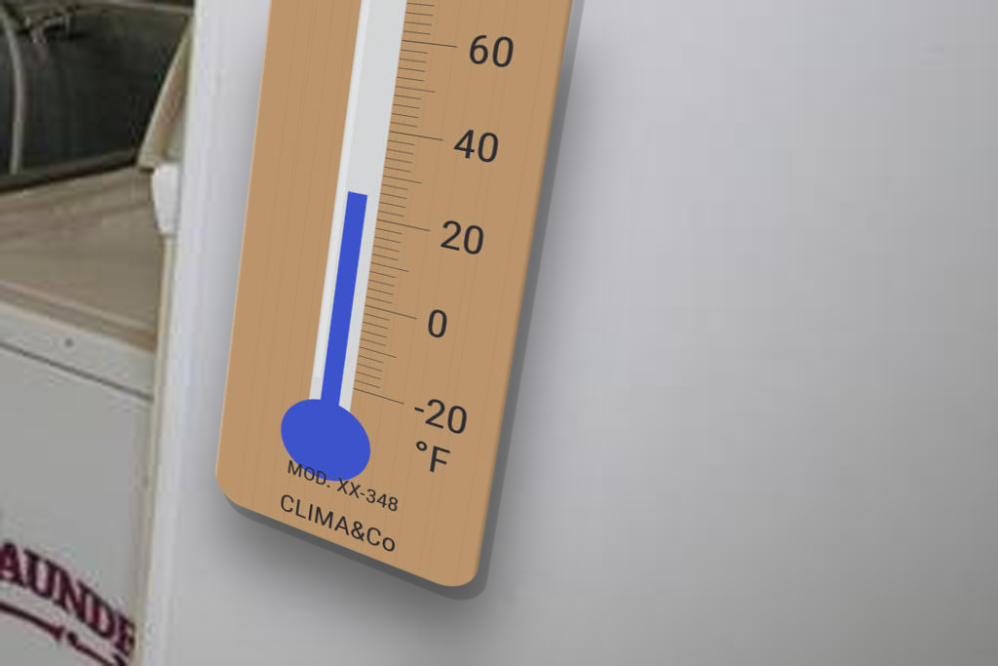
°F 25
